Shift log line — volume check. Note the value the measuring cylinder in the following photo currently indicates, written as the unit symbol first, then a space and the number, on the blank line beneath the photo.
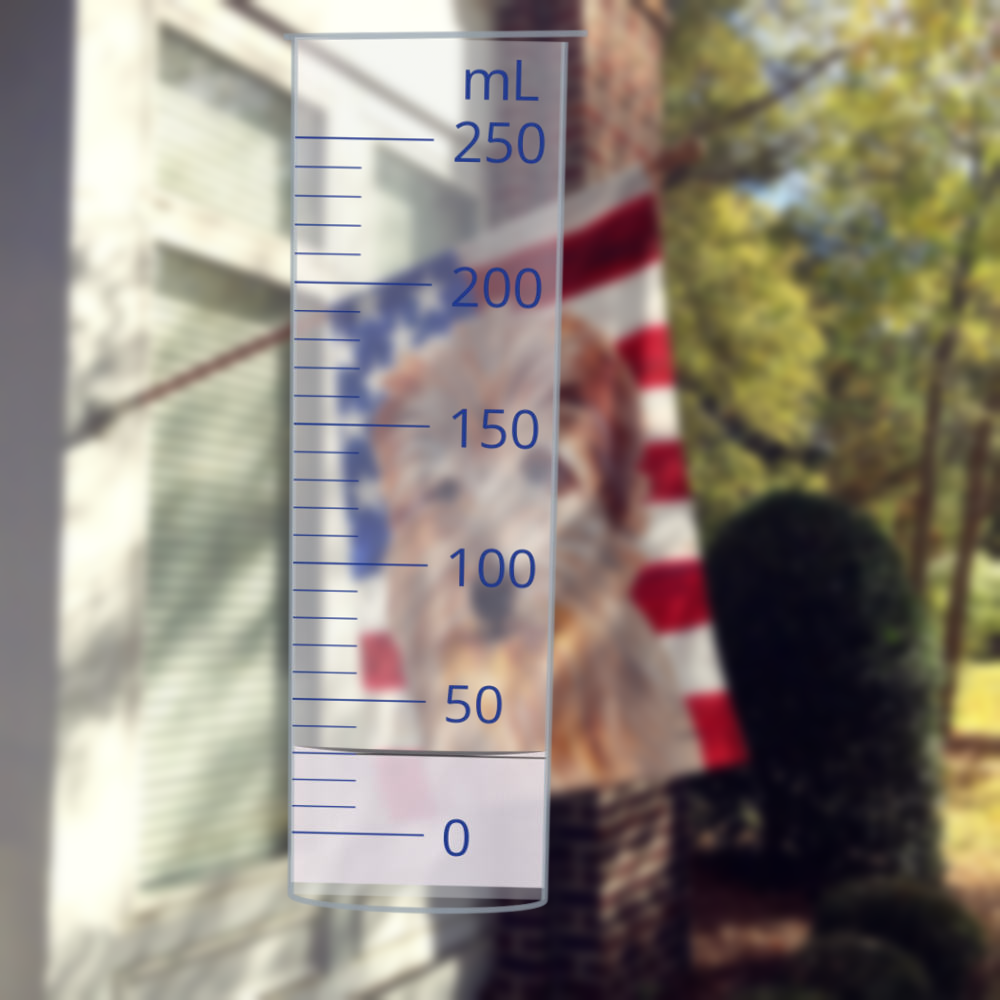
mL 30
